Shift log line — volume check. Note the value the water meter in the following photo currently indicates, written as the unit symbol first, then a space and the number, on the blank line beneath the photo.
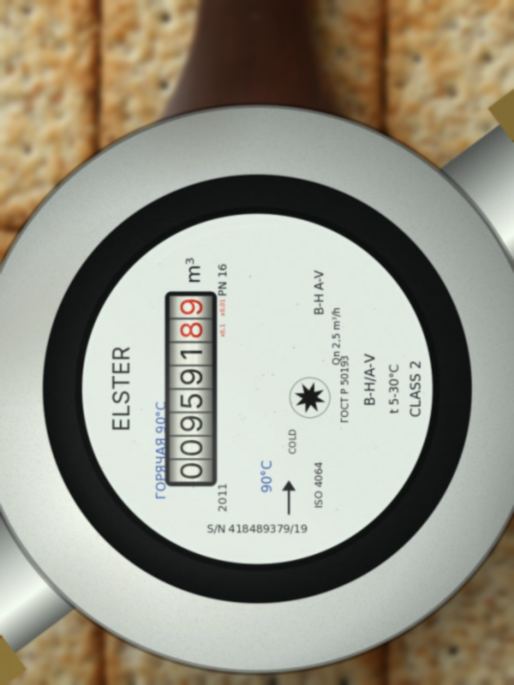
m³ 9591.89
